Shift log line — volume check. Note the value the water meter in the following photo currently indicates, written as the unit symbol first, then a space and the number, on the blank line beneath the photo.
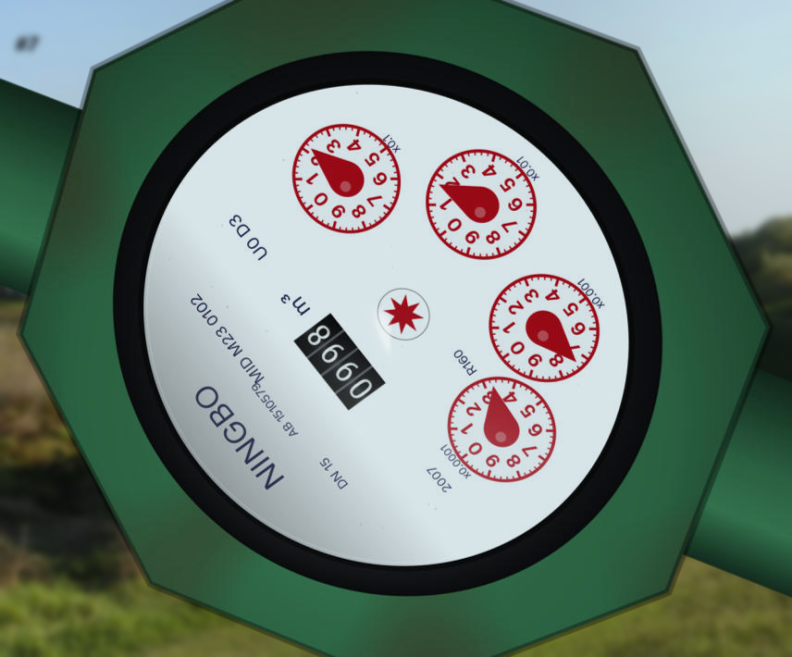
m³ 998.2173
